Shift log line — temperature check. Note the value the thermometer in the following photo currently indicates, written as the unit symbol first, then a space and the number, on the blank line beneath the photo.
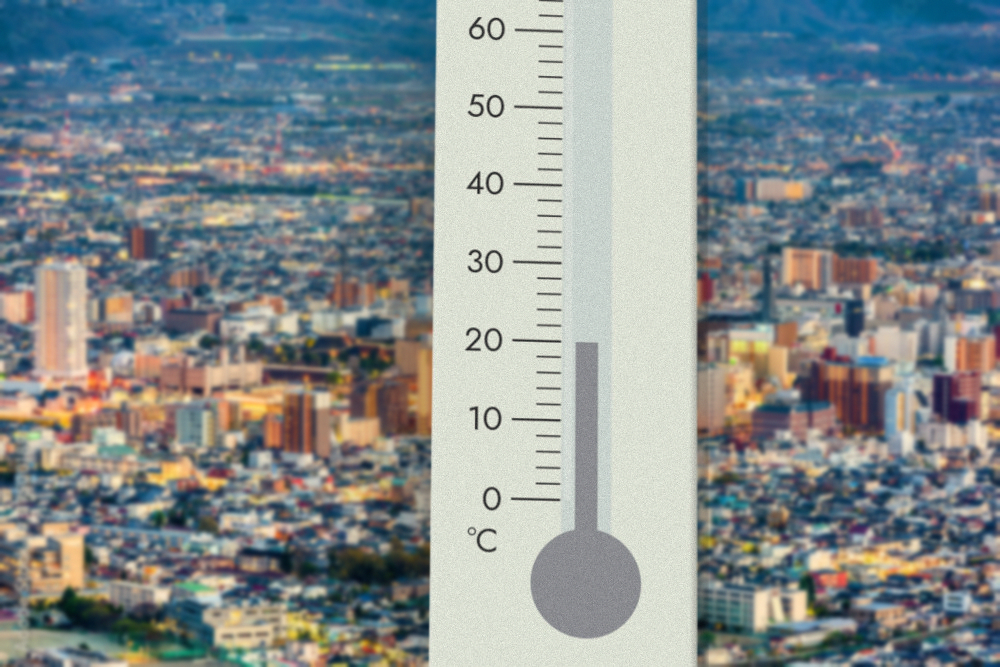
°C 20
